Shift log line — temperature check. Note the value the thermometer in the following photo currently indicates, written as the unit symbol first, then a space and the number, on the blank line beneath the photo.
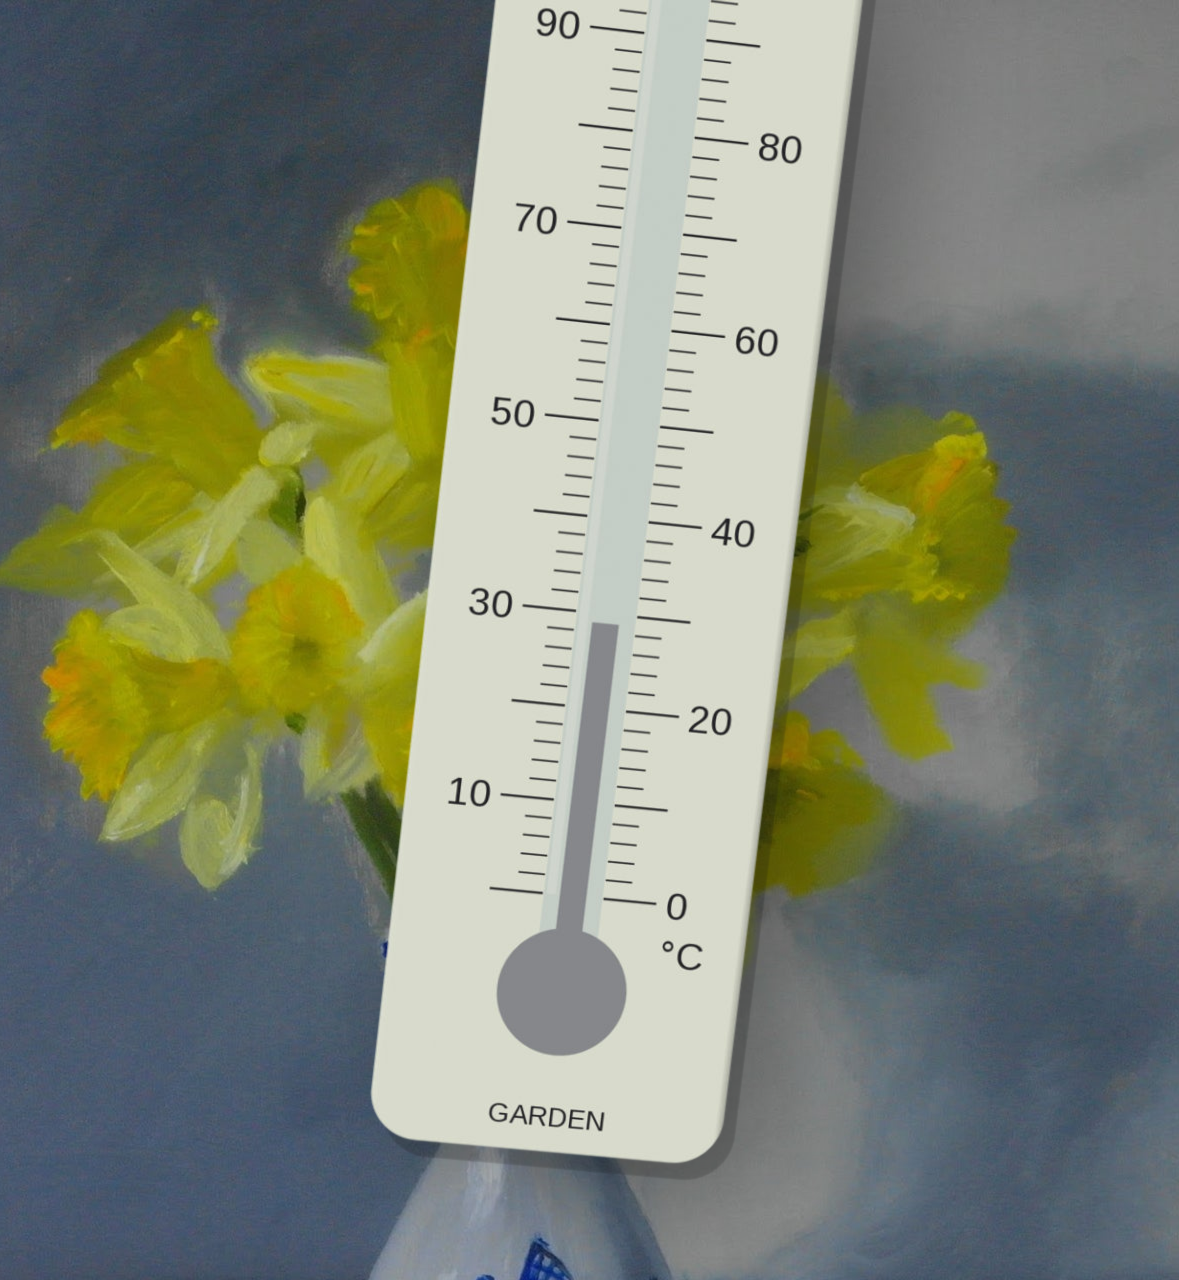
°C 29
